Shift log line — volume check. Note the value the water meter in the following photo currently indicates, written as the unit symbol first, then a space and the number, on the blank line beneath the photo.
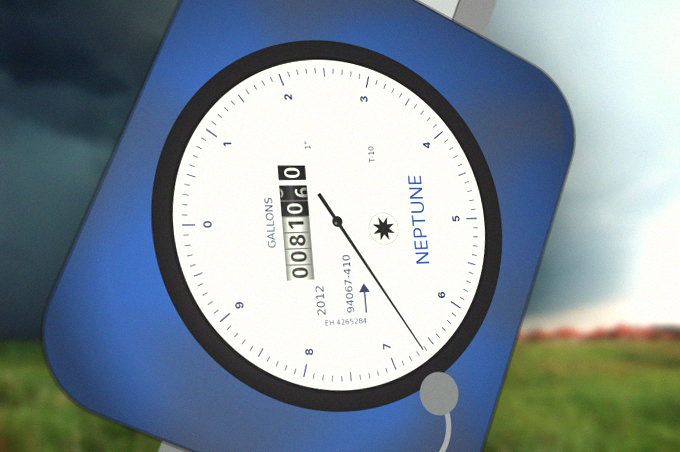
gal 81056.6
